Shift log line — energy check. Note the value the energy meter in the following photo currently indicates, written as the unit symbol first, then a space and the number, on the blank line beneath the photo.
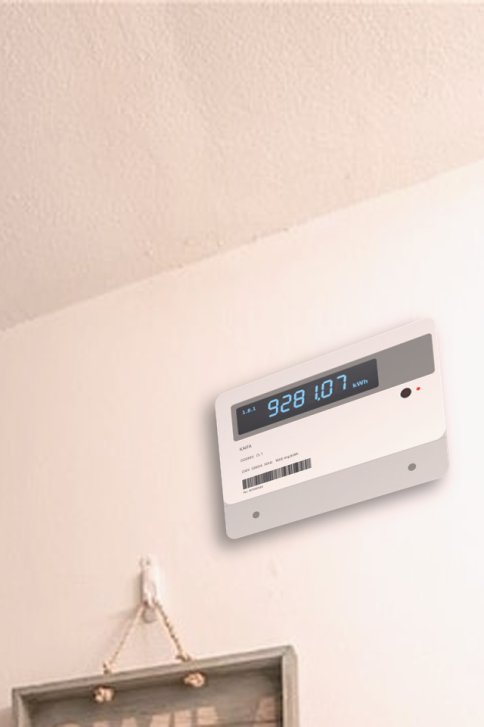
kWh 9281.07
